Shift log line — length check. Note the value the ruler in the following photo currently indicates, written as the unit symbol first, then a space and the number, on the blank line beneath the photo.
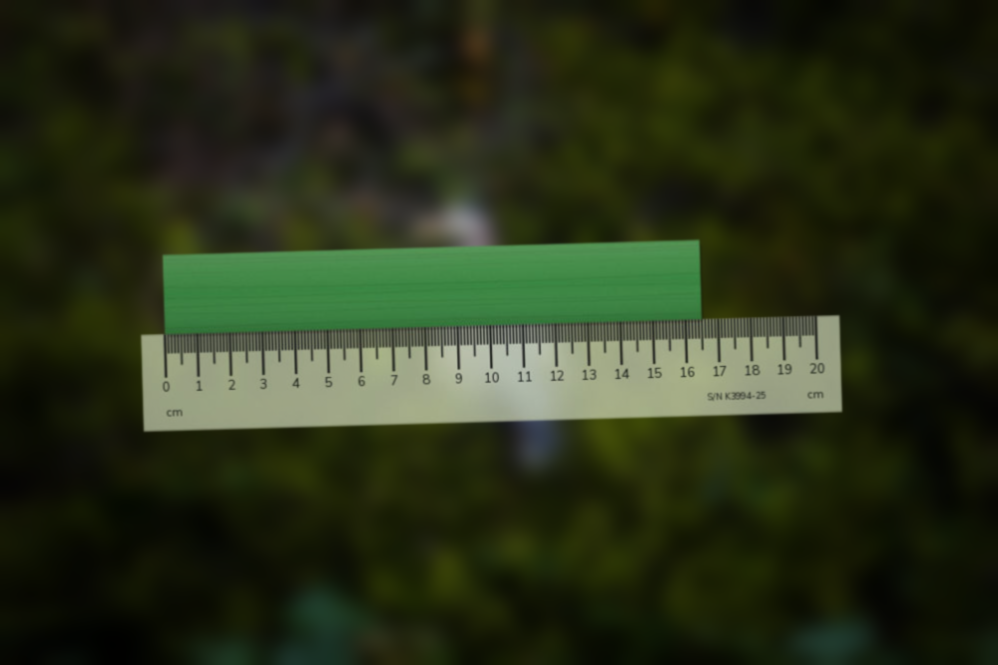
cm 16.5
